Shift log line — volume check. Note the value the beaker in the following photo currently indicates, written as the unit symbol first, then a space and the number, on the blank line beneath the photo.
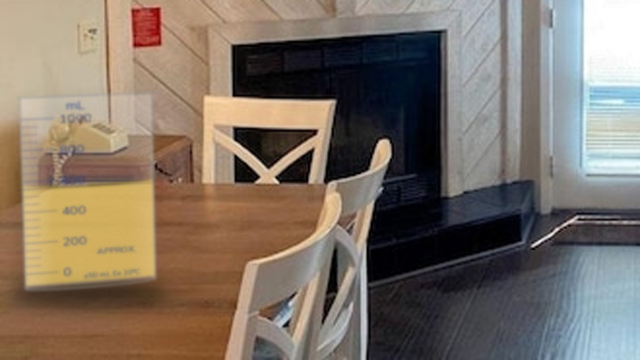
mL 550
